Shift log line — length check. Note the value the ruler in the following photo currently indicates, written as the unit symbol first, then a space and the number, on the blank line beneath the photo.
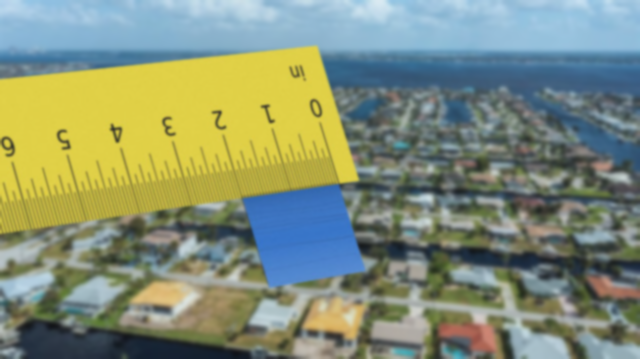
in 2
